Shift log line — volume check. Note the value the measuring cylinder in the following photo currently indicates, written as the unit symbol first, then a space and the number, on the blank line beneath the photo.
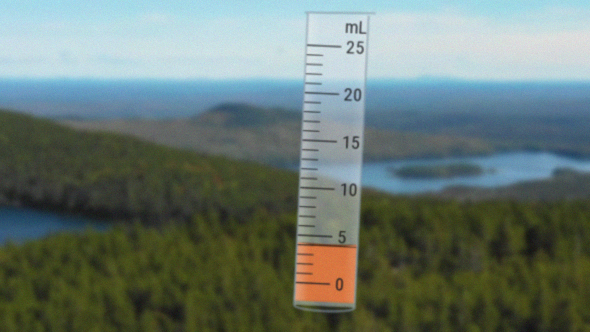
mL 4
